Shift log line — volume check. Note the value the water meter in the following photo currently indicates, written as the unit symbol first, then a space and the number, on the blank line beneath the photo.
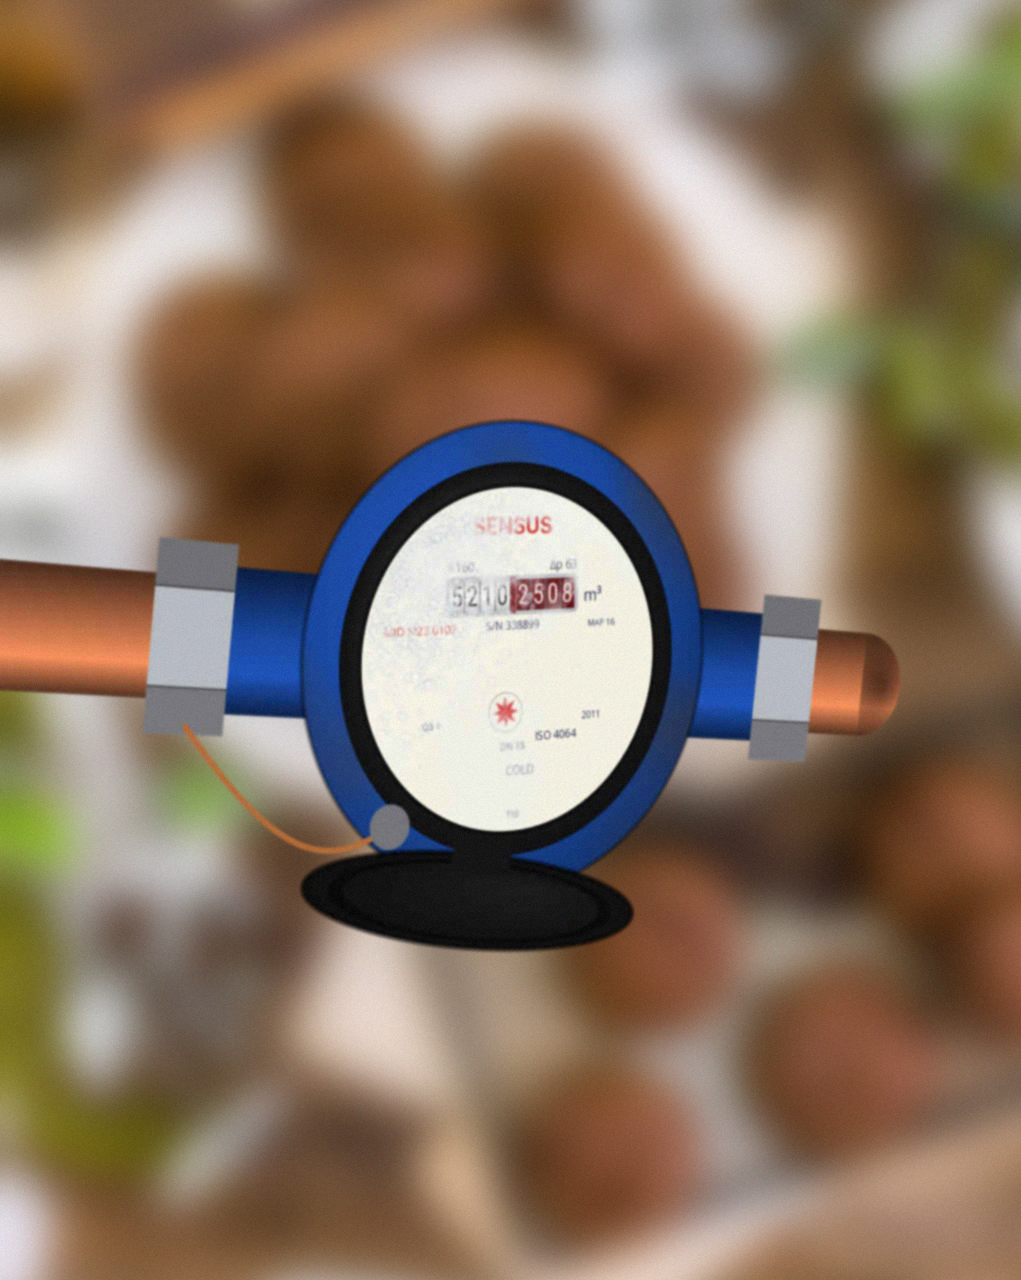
m³ 5210.2508
